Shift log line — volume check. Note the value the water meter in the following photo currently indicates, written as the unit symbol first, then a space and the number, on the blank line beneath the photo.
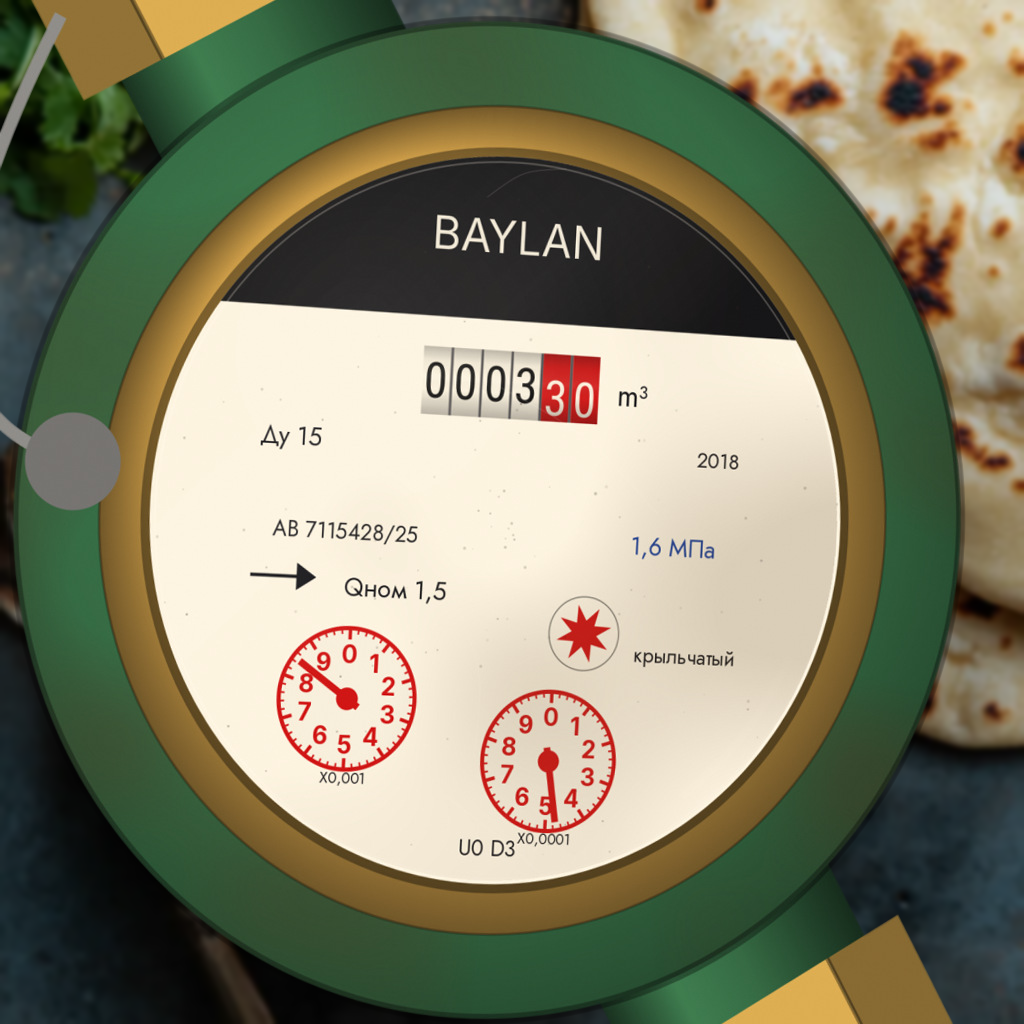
m³ 3.2984
